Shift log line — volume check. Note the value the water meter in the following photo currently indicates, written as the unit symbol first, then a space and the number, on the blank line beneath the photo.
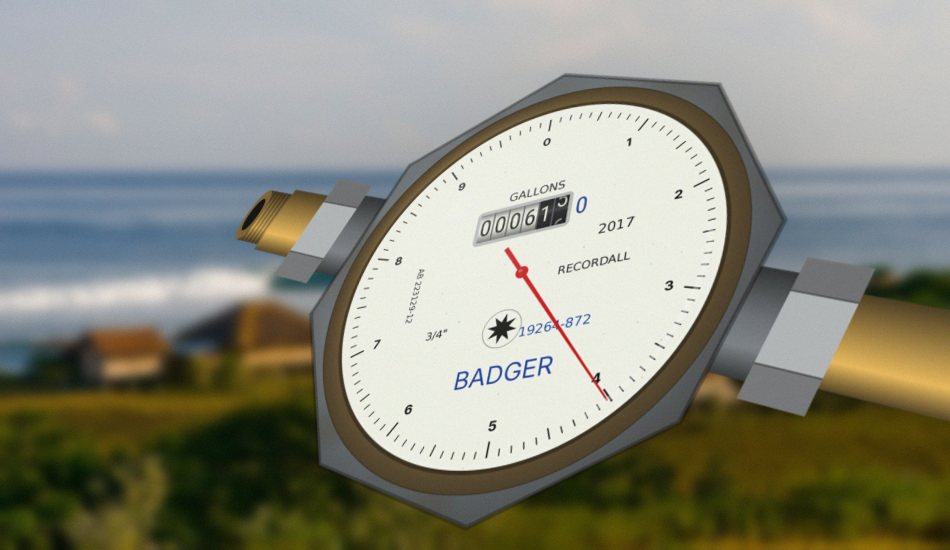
gal 6154.0
